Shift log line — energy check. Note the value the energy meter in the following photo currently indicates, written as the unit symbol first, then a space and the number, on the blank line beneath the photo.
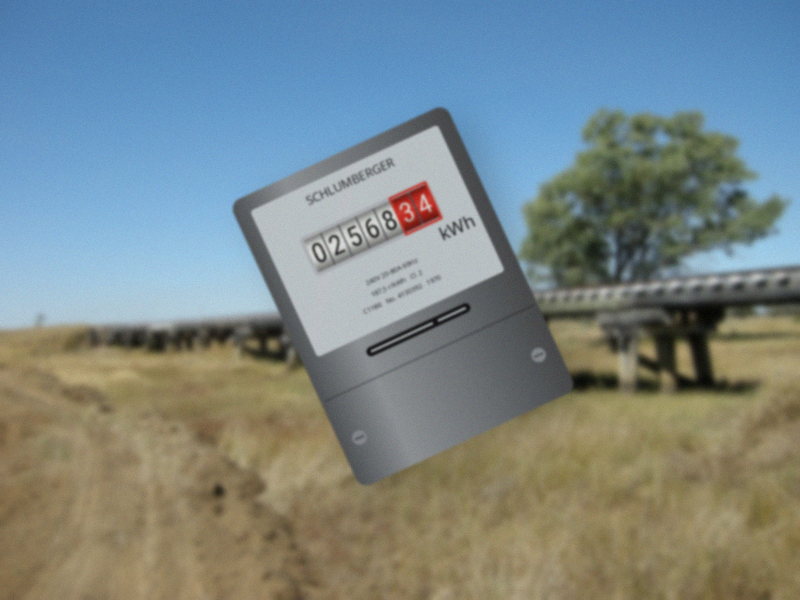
kWh 2568.34
